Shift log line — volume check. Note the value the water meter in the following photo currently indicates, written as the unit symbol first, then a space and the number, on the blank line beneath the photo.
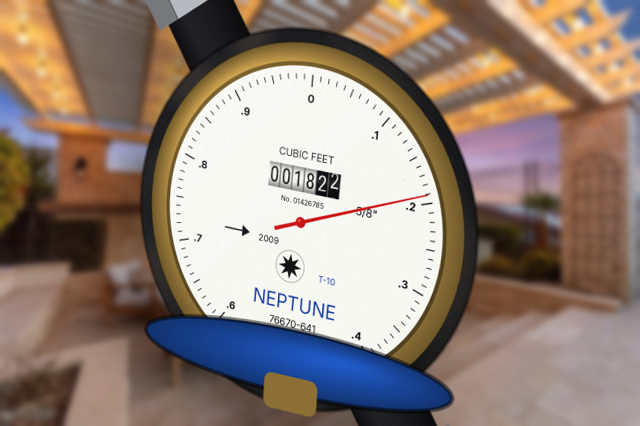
ft³ 1822.19
